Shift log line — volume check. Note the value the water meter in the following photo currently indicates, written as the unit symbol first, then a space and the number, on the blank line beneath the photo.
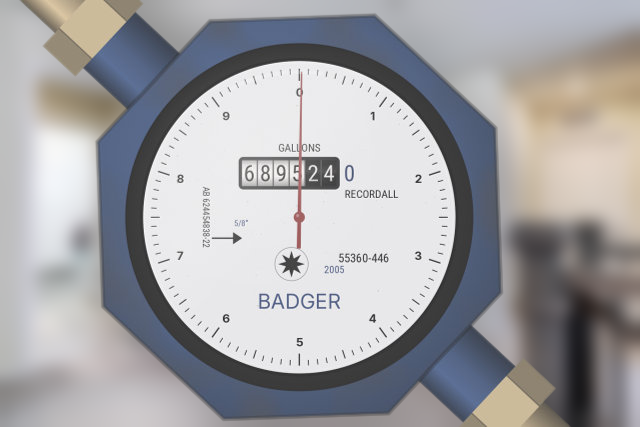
gal 6895240.0
